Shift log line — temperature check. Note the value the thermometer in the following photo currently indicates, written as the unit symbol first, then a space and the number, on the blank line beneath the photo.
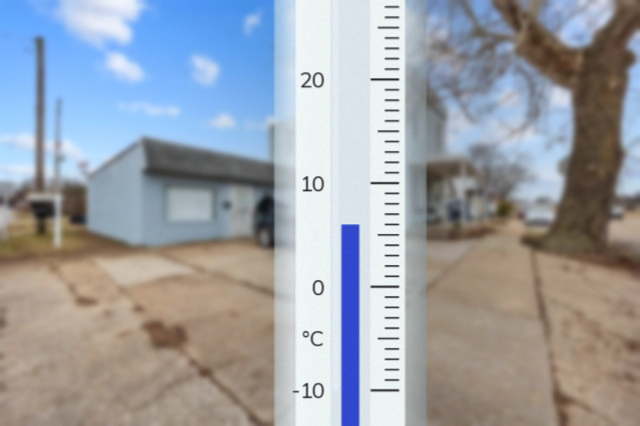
°C 6
